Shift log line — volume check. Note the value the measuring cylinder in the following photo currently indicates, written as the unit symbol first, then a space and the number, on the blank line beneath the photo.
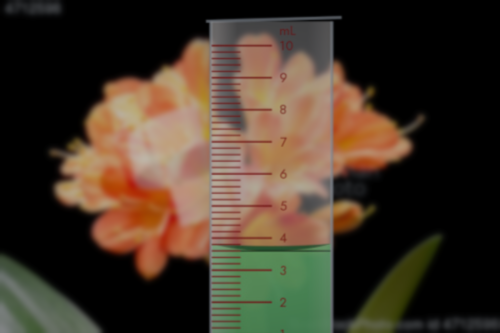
mL 3.6
